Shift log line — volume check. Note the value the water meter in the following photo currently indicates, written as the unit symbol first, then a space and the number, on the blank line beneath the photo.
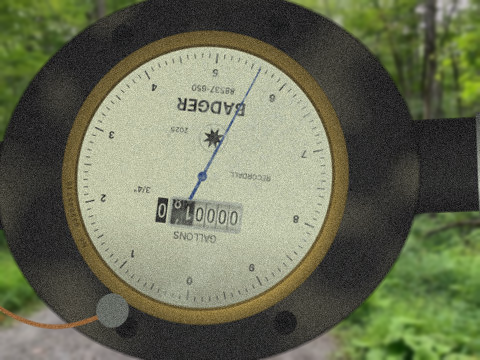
gal 175.6
